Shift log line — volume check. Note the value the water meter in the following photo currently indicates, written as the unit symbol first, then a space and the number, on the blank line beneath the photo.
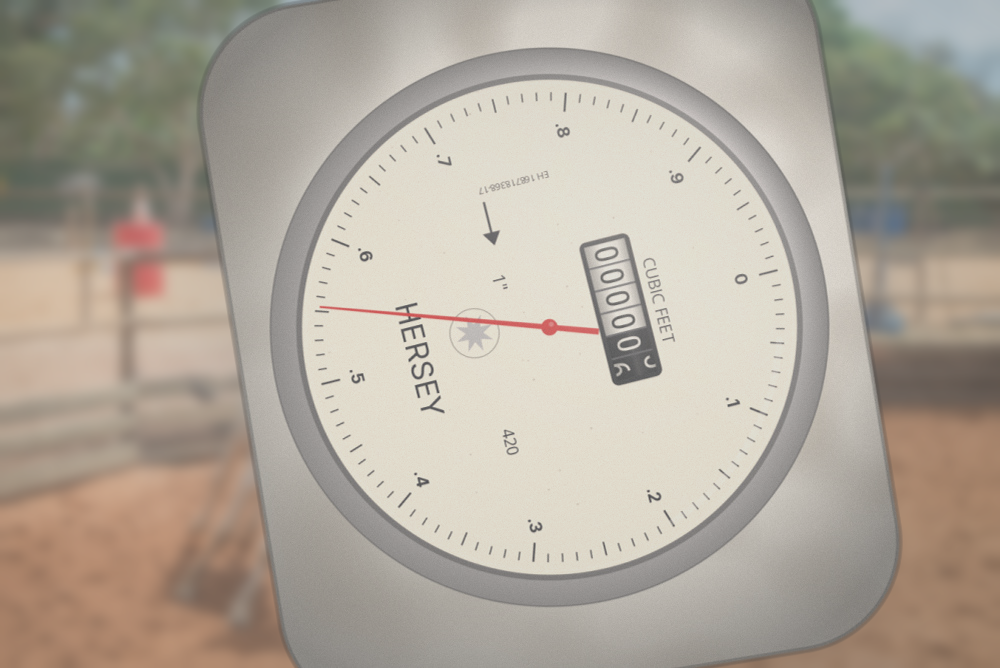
ft³ 5.55
